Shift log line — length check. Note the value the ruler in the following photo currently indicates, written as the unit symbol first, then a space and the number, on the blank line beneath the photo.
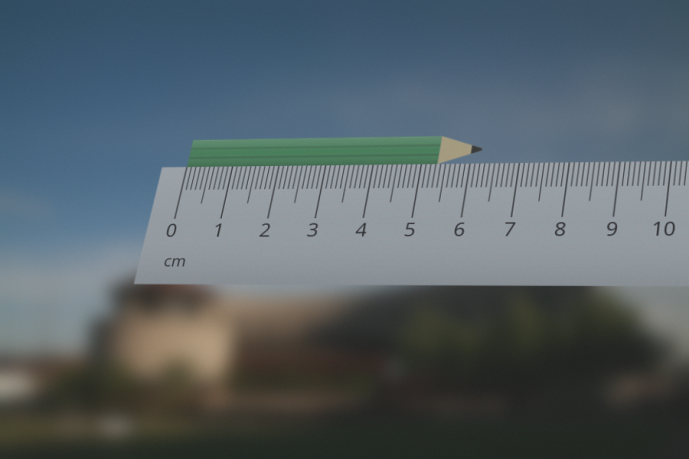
cm 6.2
